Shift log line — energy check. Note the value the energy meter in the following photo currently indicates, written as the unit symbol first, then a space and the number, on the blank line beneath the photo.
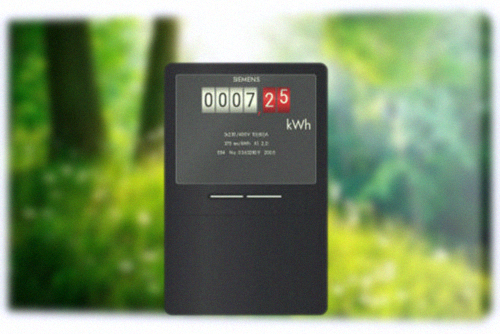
kWh 7.25
